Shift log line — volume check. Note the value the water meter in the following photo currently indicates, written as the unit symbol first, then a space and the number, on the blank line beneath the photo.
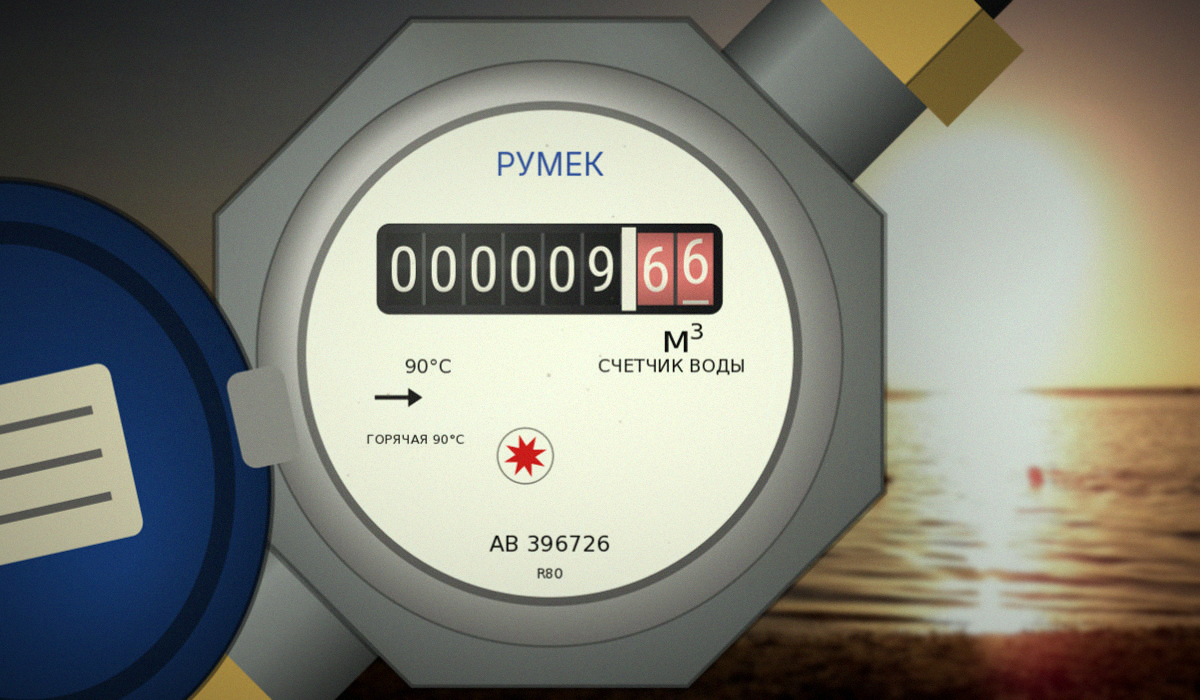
m³ 9.66
